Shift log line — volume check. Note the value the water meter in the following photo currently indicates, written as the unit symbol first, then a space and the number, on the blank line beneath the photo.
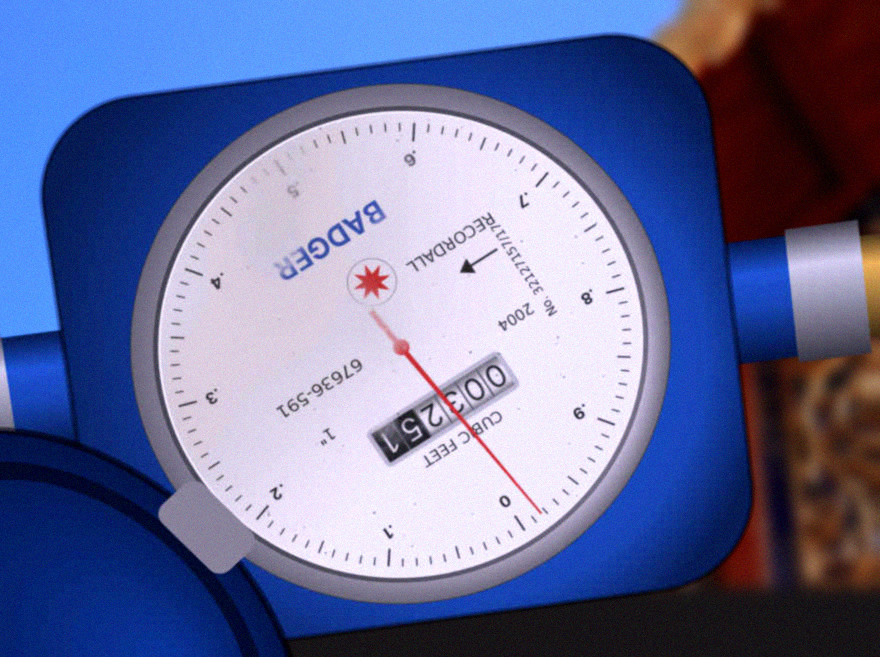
ft³ 3250.98
